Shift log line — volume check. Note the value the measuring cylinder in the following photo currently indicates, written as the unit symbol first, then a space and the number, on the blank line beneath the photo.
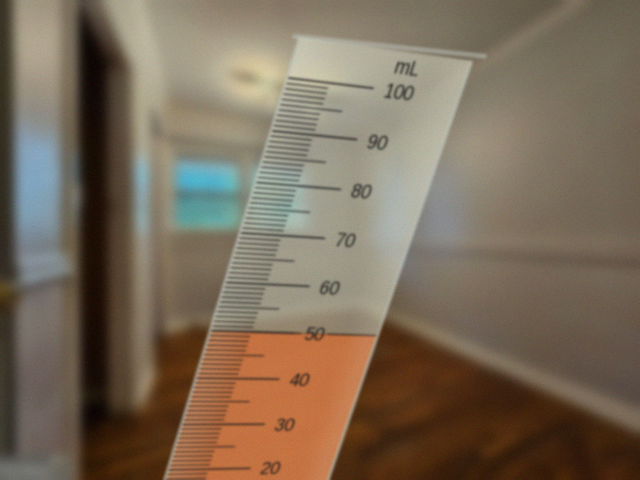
mL 50
